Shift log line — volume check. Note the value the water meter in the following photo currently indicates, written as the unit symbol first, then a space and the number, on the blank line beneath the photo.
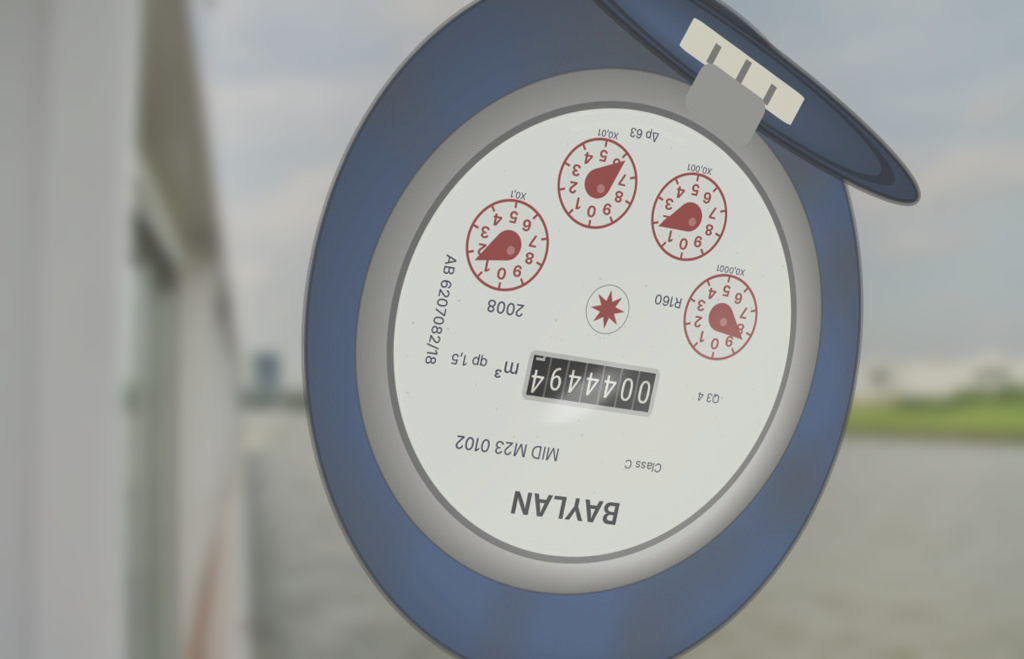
m³ 44494.1618
